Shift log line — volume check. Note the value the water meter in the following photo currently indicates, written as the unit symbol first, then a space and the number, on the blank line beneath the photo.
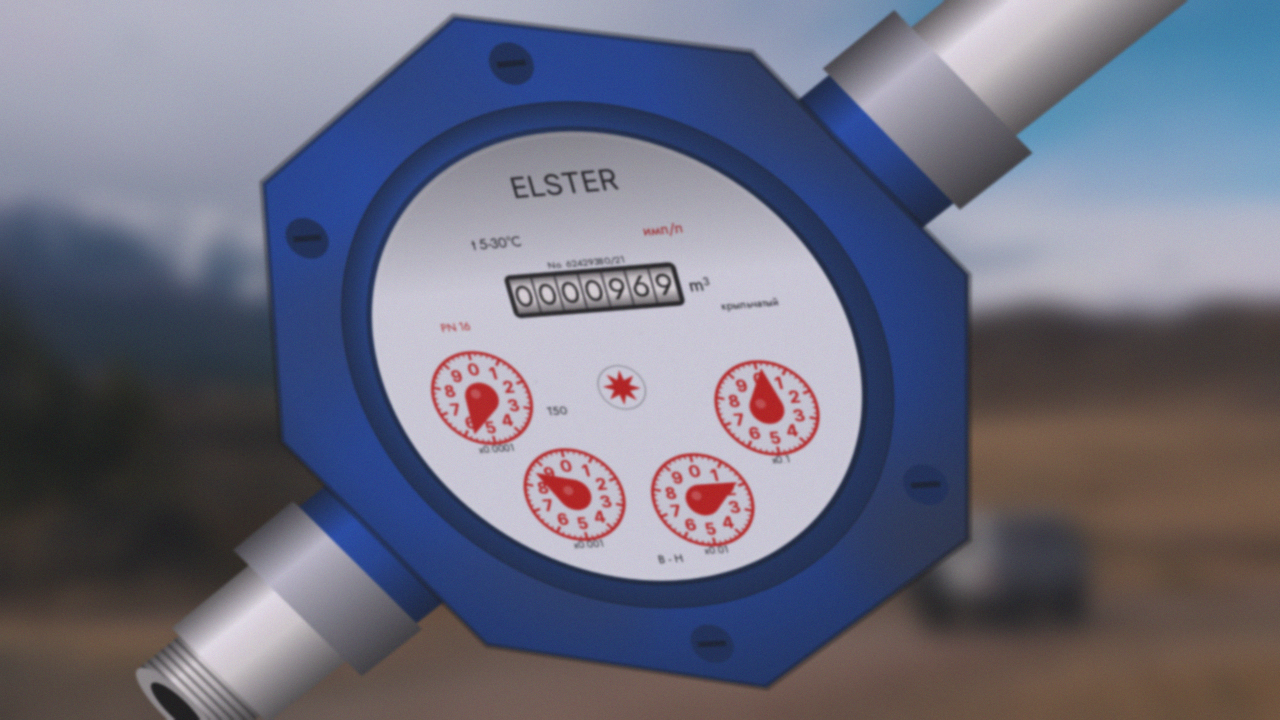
m³ 969.0185
